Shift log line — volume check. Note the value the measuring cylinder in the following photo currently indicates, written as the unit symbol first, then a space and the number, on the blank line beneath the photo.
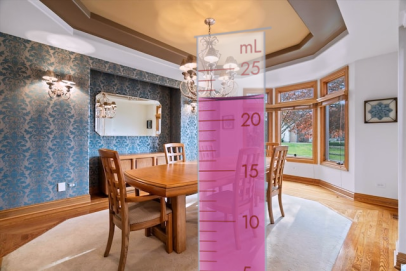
mL 22
